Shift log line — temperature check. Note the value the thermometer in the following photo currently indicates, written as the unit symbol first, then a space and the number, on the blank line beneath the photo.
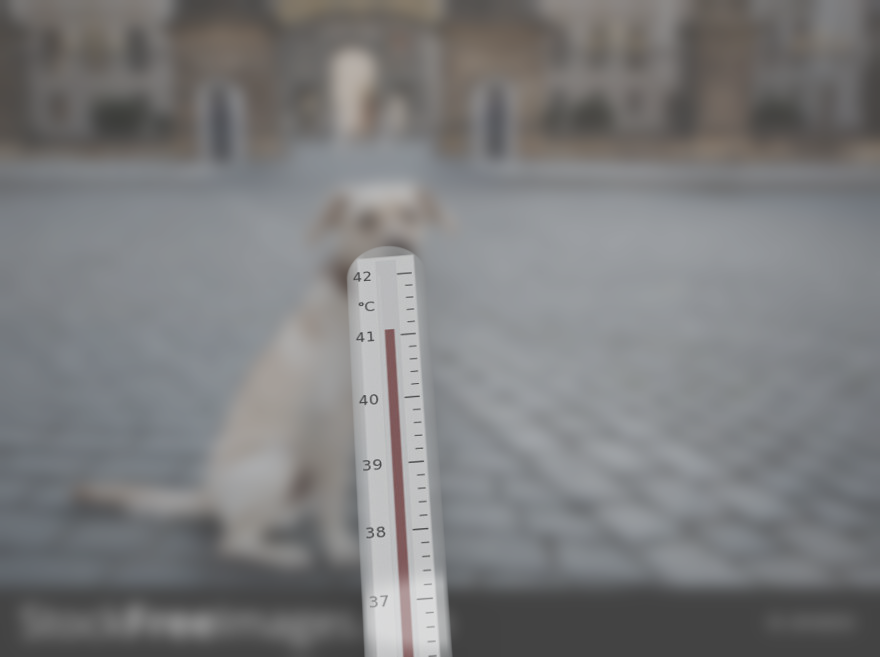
°C 41.1
